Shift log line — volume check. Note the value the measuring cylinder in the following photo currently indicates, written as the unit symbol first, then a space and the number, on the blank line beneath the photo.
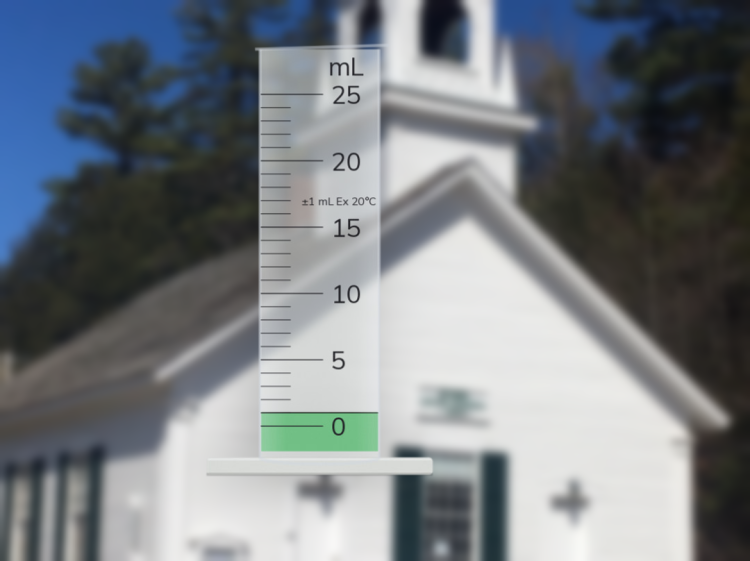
mL 1
